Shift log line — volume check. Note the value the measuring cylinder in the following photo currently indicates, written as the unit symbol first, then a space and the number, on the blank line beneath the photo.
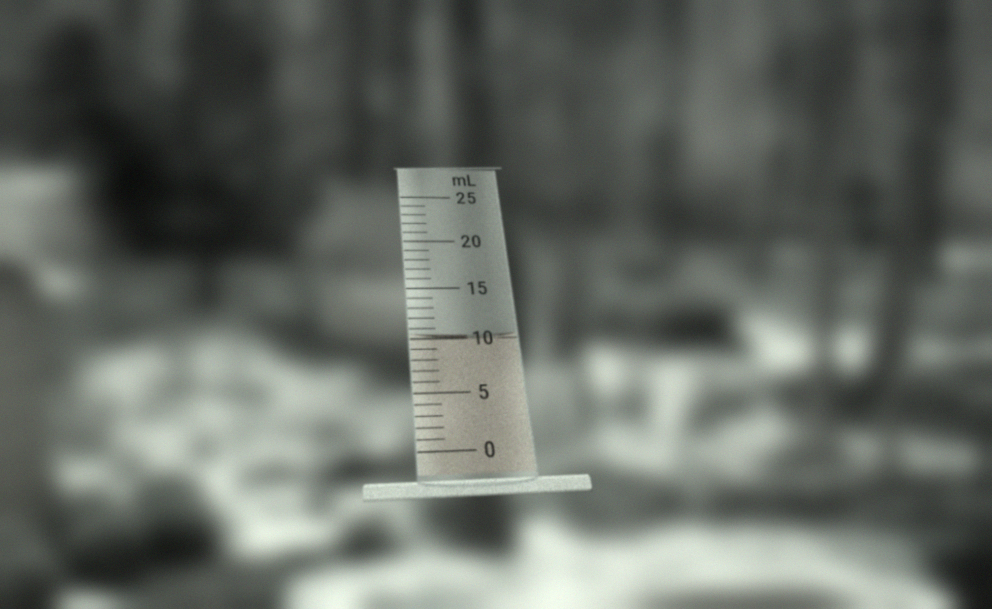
mL 10
